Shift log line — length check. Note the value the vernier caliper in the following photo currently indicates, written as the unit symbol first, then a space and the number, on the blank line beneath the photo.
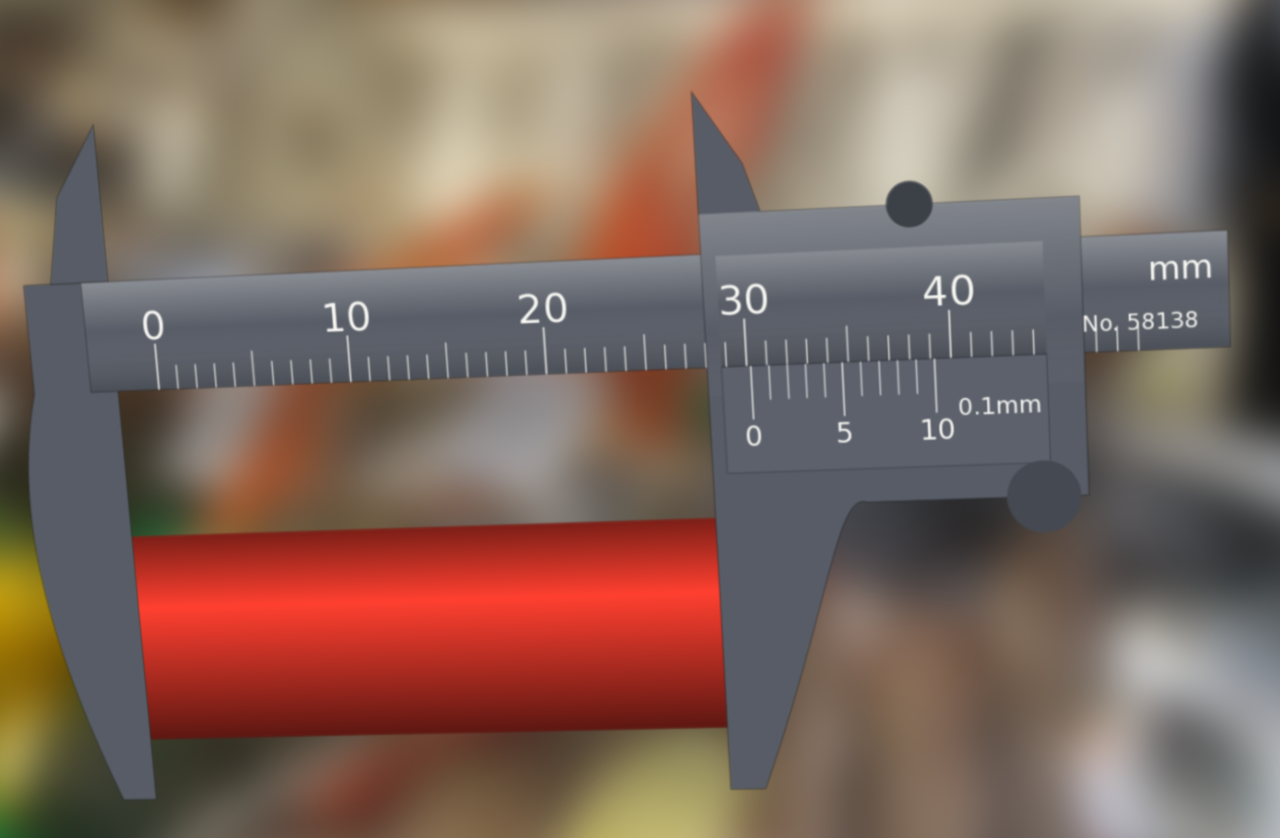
mm 30.2
